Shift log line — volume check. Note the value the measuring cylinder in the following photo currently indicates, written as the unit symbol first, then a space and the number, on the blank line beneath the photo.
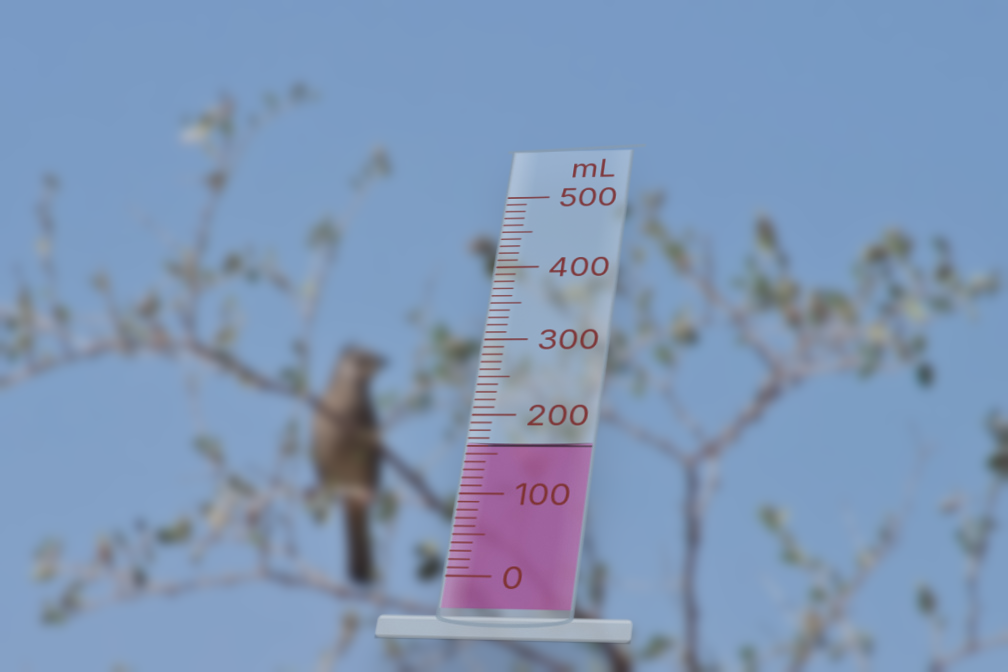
mL 160
